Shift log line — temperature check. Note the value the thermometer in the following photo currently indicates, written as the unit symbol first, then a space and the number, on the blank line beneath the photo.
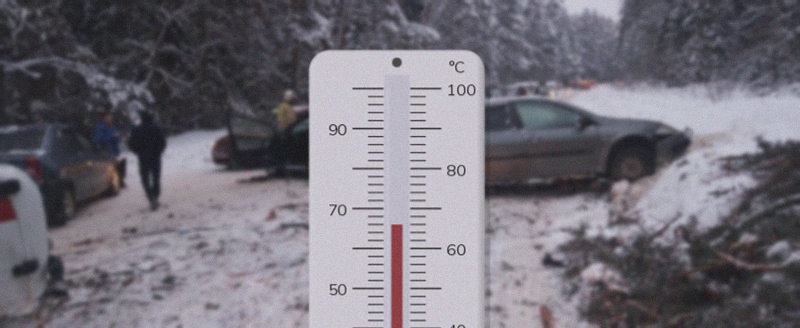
°C 66
